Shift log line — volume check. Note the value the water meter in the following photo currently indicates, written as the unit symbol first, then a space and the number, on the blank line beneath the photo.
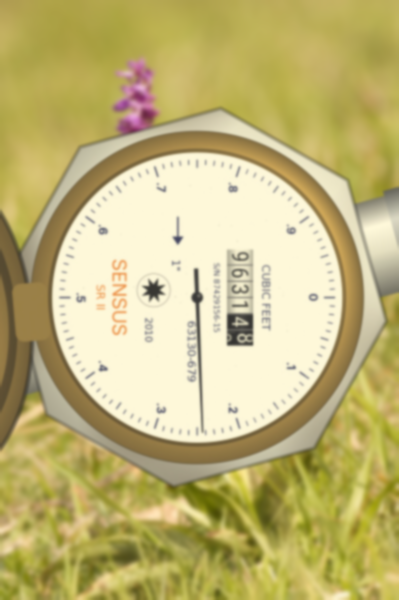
ft³ 963148.24
